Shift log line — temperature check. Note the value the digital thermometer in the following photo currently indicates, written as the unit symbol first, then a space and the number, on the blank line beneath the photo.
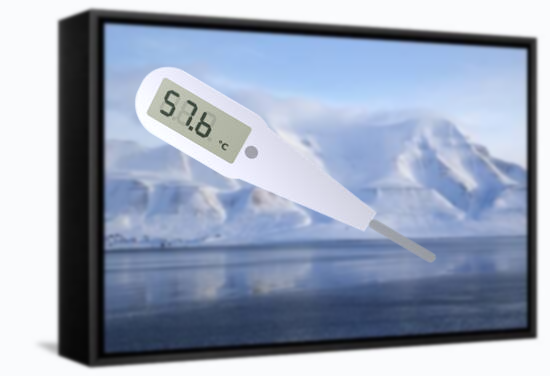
°C 57.6
